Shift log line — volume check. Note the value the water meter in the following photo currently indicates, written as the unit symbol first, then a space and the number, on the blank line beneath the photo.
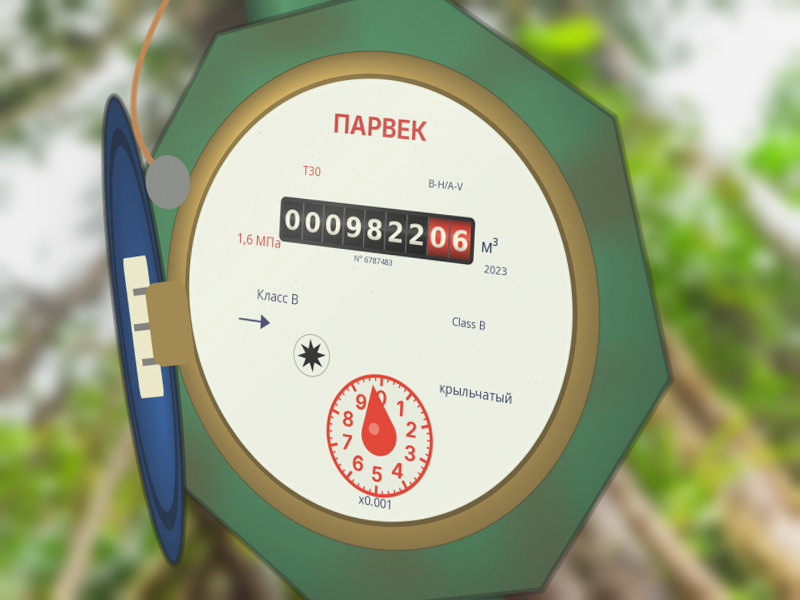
m³ 9822.059
